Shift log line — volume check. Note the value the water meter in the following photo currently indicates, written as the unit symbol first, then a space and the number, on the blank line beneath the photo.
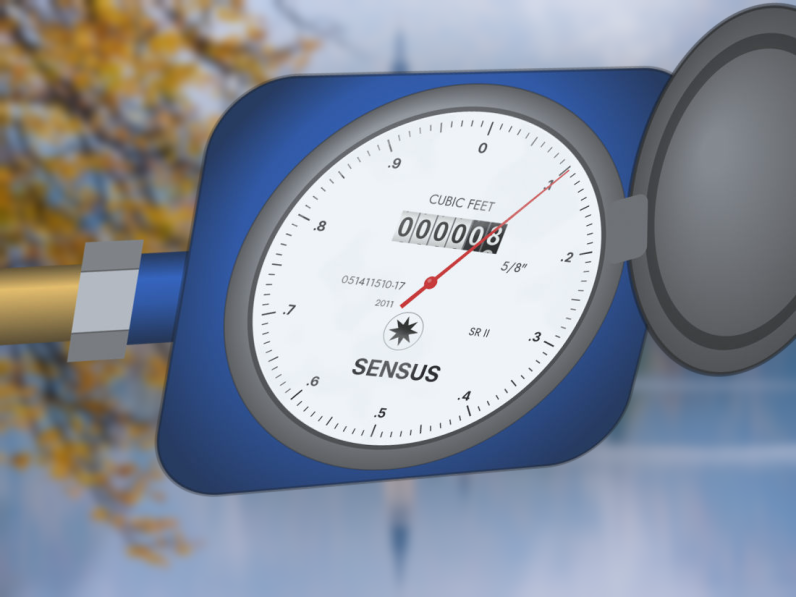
ft³ 8.10
